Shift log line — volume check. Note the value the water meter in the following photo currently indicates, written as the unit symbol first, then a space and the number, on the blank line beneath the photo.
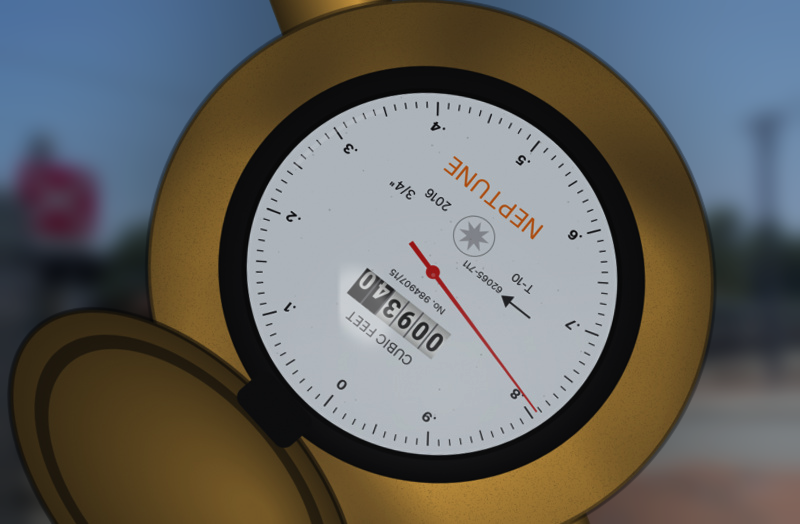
ft³ 9339.79
